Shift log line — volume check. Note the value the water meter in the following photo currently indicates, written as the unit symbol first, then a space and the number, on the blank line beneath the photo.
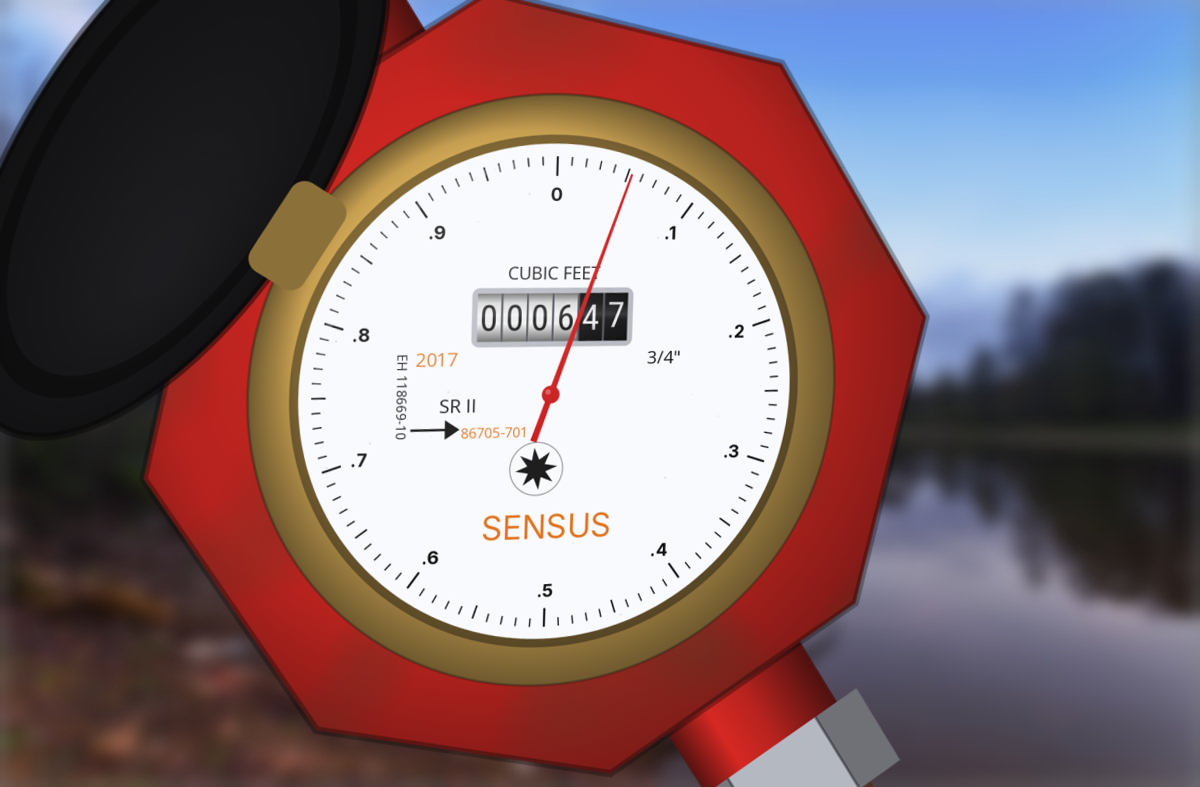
ft³ 647.05
